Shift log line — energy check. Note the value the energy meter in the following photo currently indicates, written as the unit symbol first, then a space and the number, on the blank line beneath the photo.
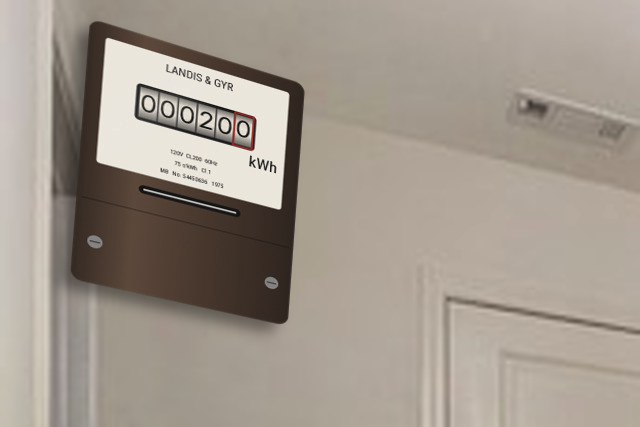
kWh 20.0
